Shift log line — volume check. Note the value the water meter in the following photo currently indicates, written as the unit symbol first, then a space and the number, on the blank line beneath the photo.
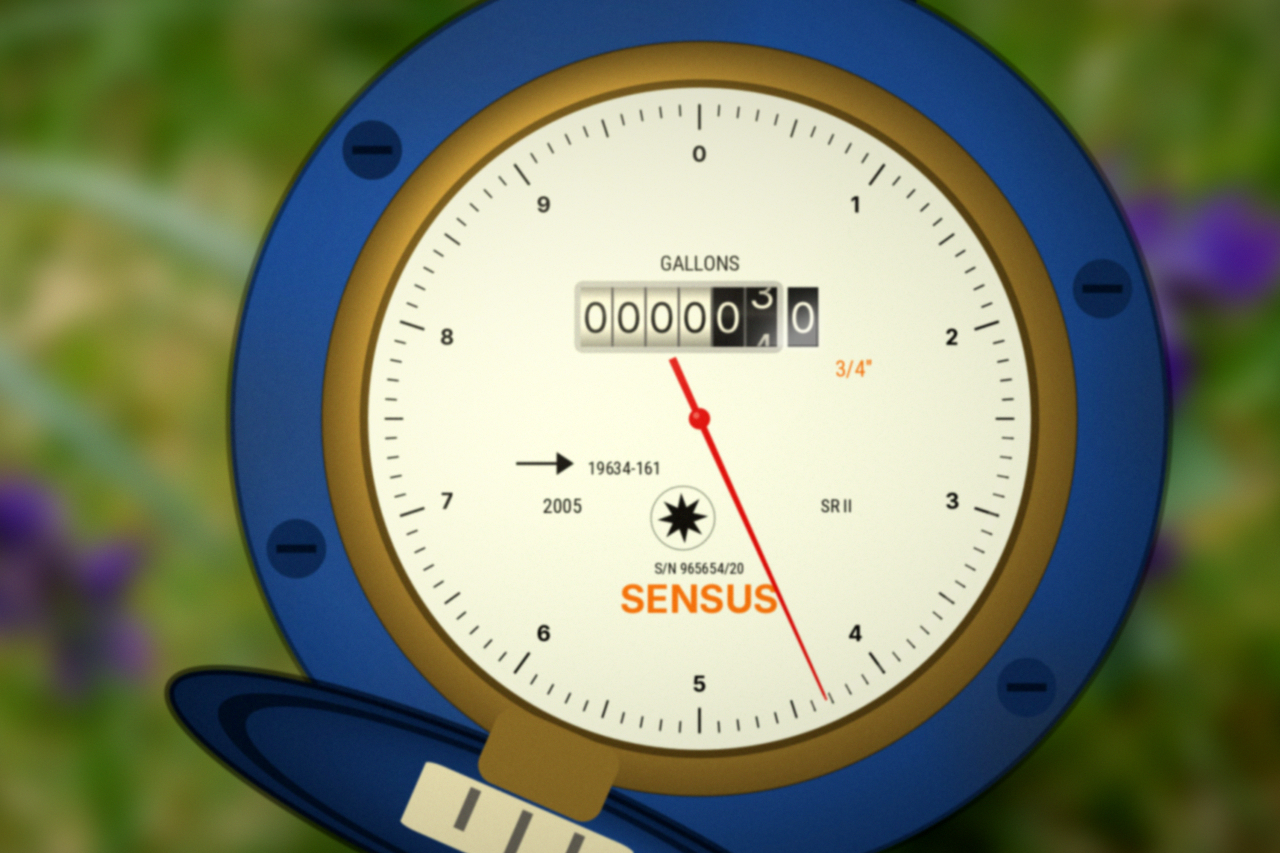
gal 34.3
